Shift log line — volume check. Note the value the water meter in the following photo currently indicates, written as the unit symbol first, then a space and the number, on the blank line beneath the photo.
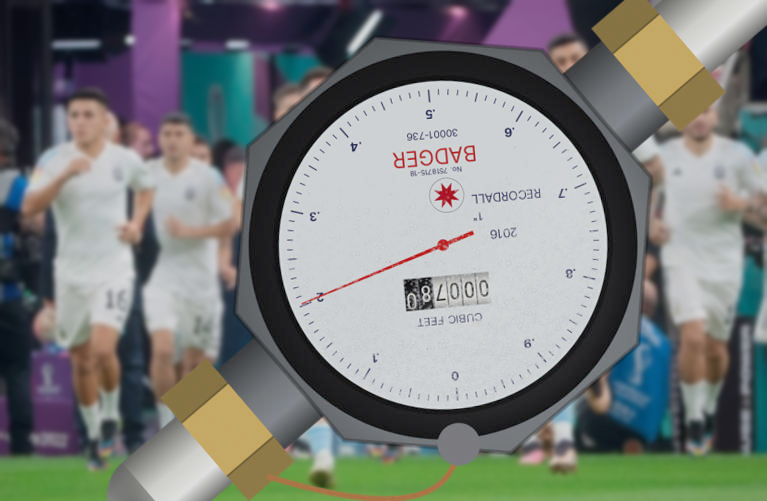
ft³ 780.20
